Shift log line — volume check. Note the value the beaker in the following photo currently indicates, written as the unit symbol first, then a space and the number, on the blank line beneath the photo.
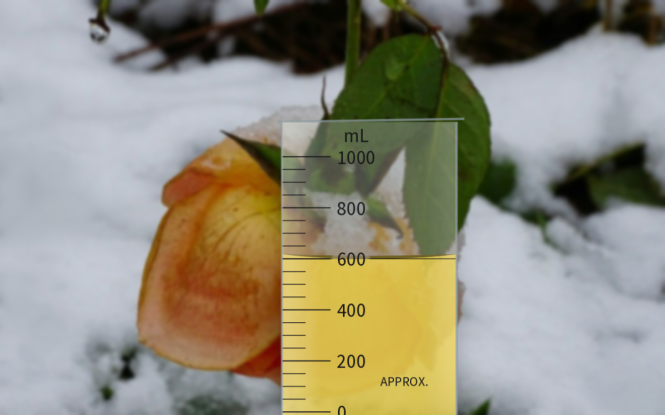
mL 600
